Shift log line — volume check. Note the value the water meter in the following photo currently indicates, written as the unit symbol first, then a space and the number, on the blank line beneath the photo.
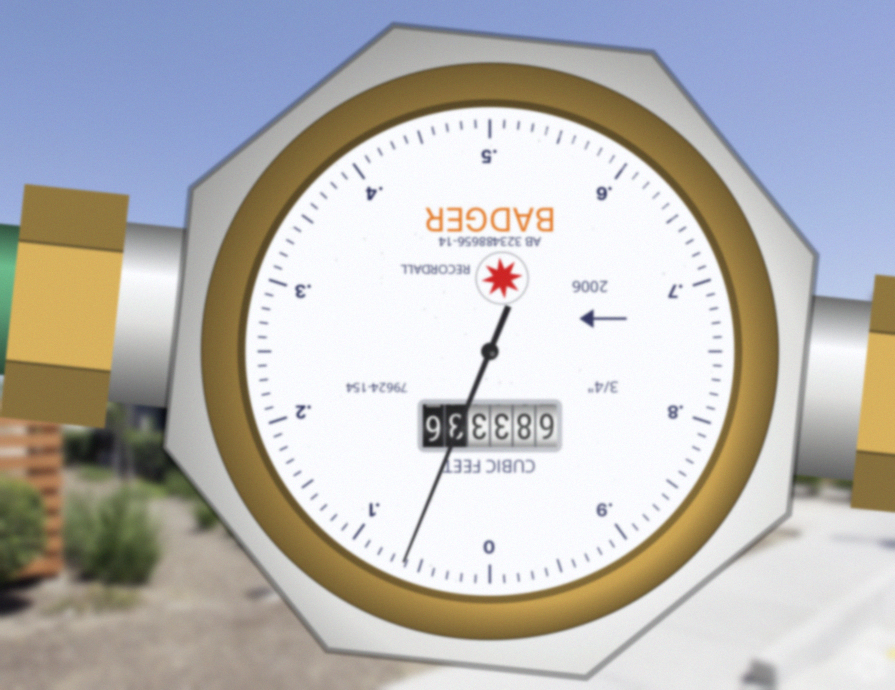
ft³ 683336.06
